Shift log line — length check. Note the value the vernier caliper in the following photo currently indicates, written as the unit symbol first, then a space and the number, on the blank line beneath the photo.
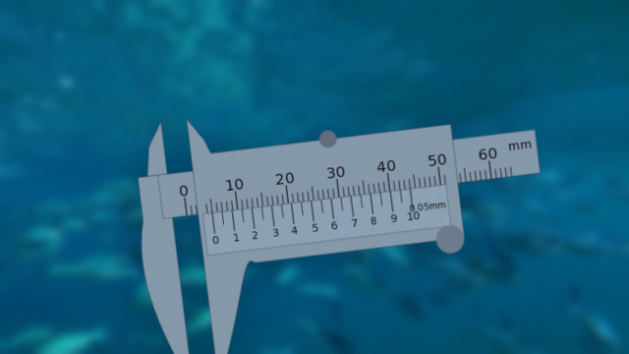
mm 5.0
